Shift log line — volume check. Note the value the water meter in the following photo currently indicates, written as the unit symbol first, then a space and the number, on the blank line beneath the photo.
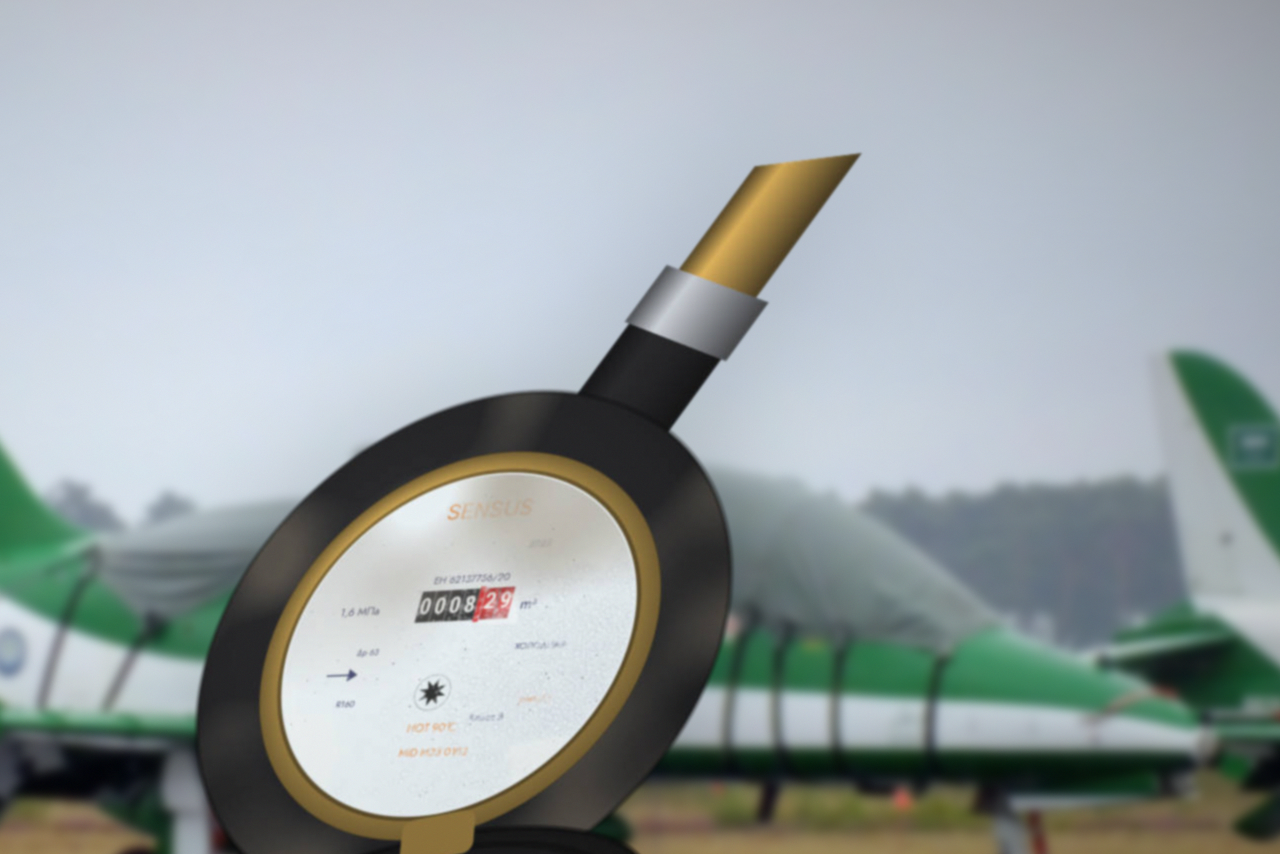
m³ 8.29
